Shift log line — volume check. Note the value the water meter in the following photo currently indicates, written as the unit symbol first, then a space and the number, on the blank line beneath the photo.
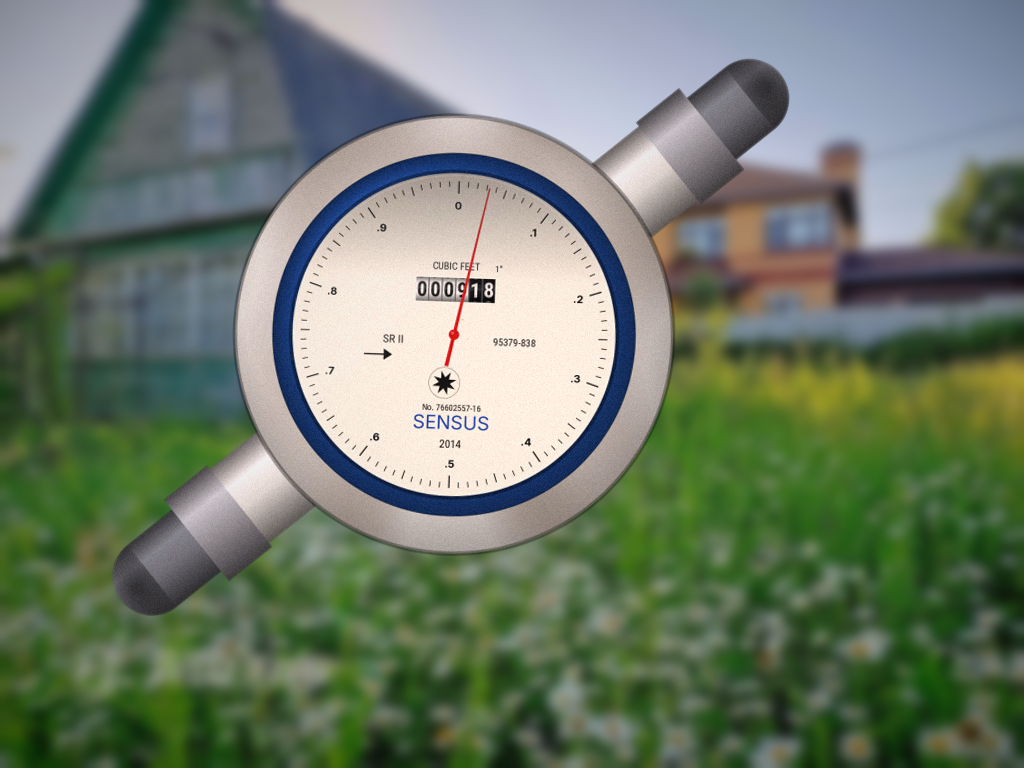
ft³ 918.03
